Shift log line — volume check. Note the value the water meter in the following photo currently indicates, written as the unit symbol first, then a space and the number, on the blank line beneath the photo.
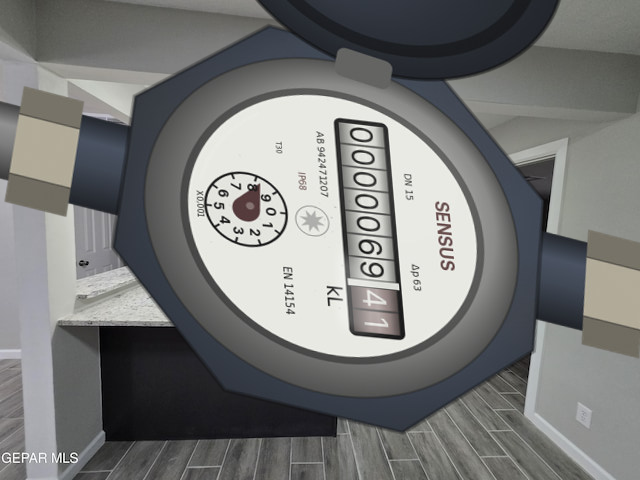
kL 69.418
